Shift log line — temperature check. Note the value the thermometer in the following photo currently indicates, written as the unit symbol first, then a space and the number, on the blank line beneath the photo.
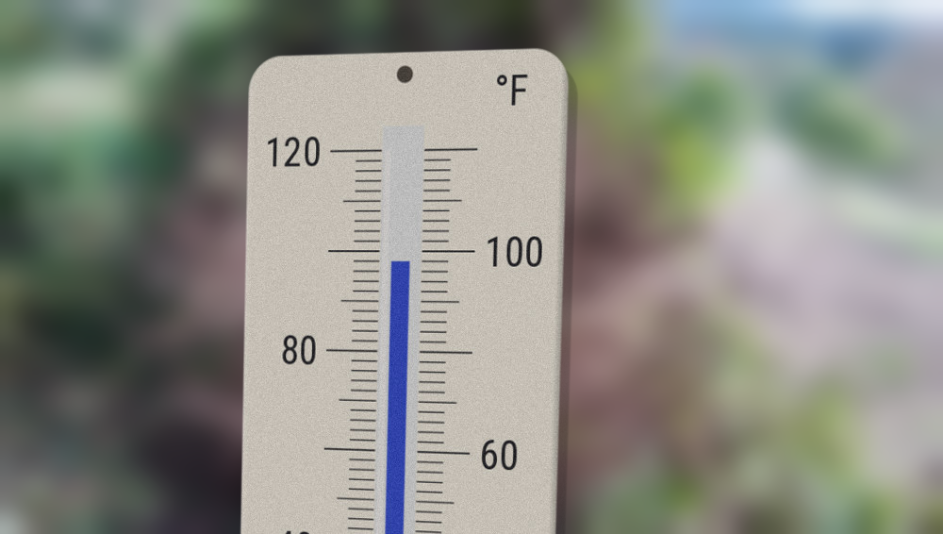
°F 98
